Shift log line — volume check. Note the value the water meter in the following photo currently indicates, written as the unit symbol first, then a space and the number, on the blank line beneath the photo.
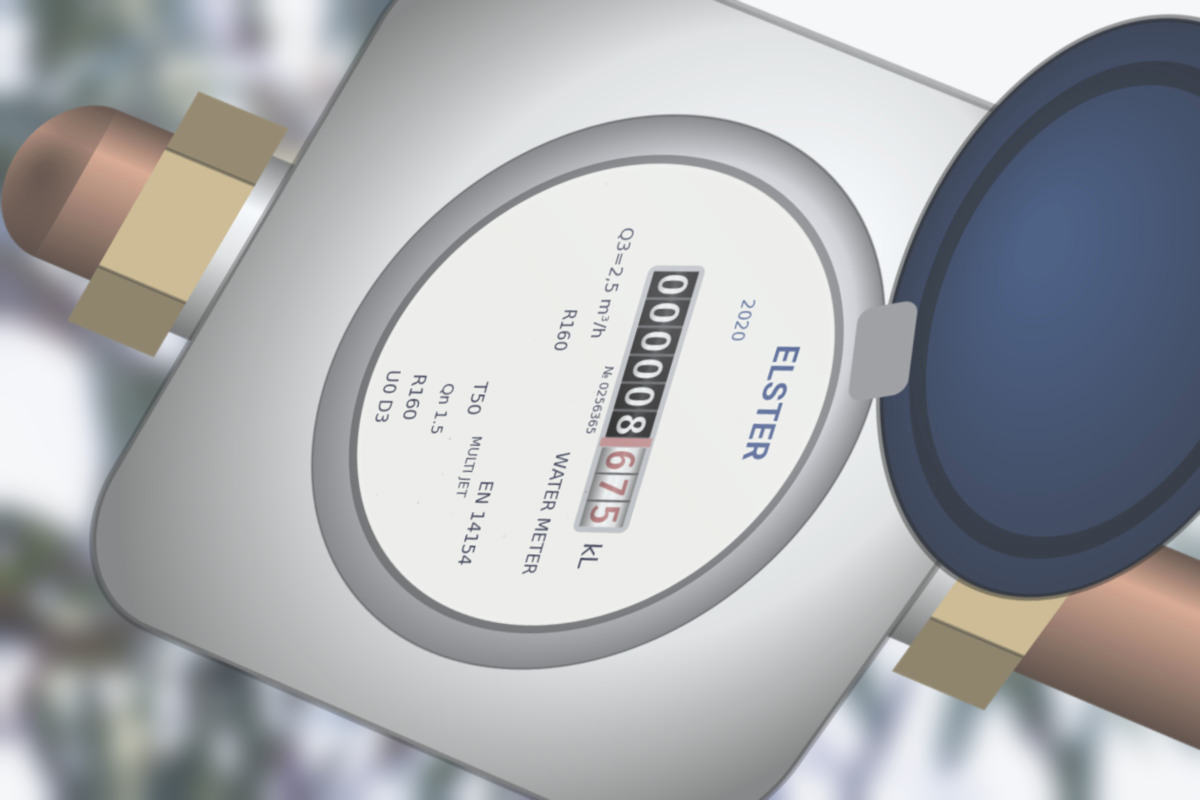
kL 8.675
